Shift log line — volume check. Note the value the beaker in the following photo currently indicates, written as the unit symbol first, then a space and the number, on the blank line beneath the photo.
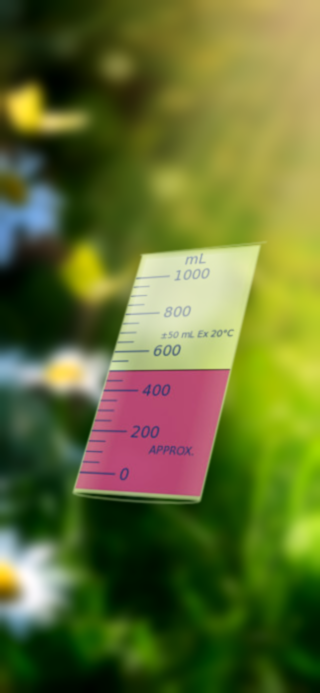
mL 500
